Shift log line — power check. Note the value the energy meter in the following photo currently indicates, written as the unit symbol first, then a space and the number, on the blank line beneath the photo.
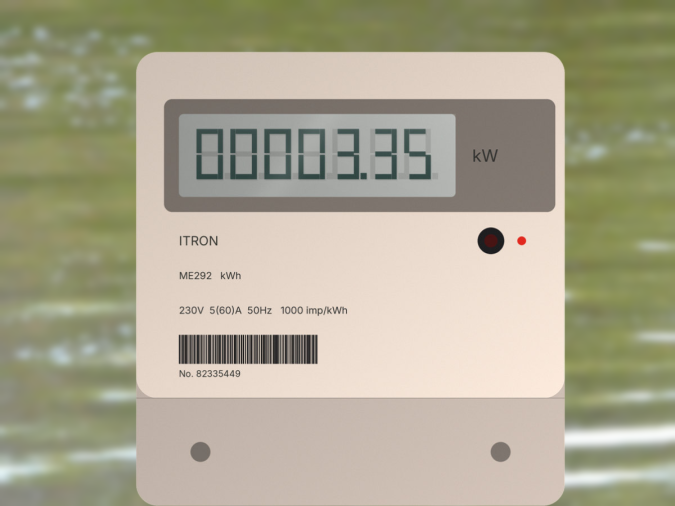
kW 3.35
